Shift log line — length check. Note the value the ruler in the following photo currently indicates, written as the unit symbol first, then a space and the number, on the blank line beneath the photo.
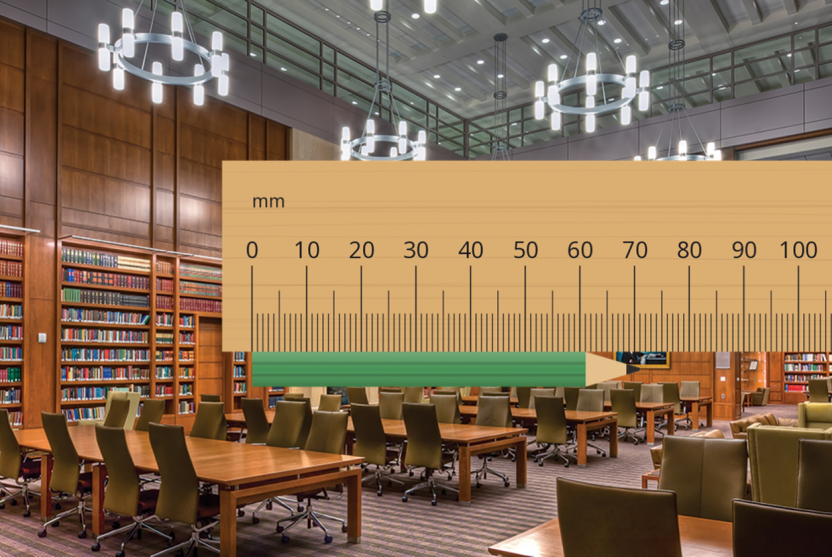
mm 71
